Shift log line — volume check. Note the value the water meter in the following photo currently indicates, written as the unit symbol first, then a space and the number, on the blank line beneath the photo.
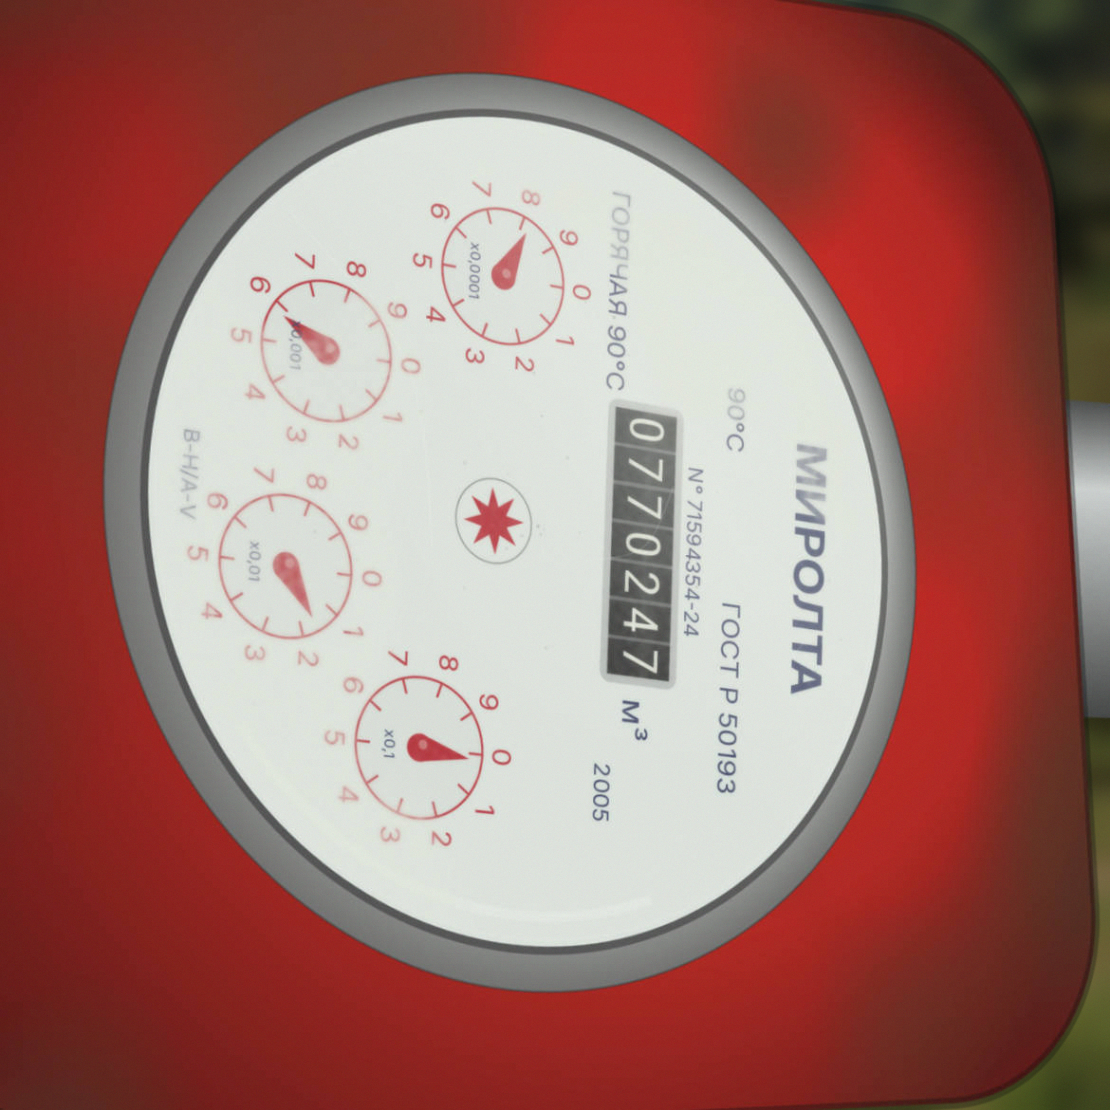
m³ 770247.0158
